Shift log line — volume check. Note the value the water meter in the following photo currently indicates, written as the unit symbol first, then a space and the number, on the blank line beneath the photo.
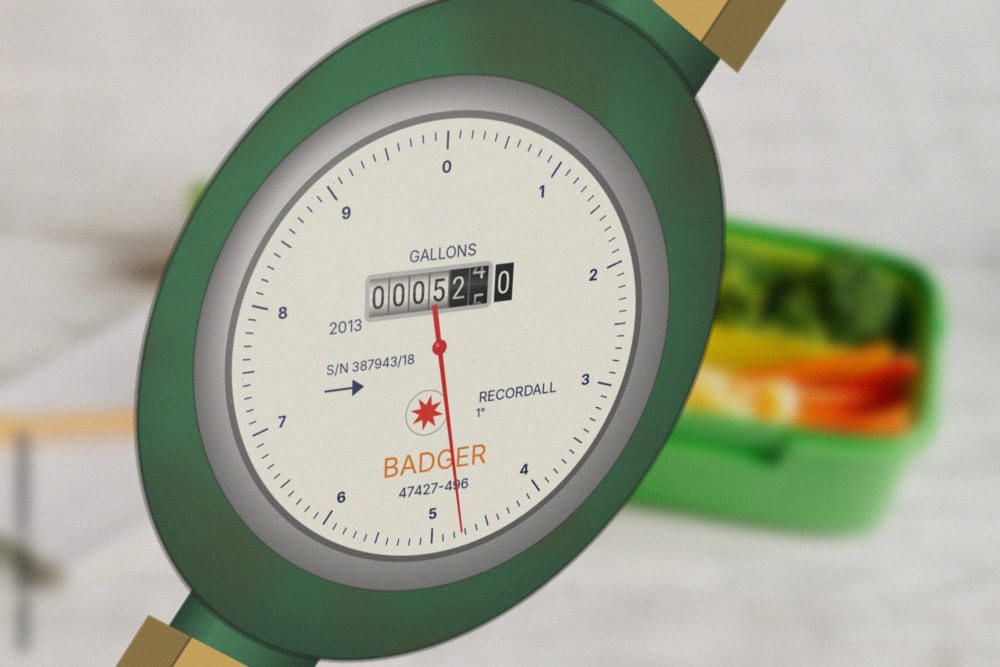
gal 5244.7
